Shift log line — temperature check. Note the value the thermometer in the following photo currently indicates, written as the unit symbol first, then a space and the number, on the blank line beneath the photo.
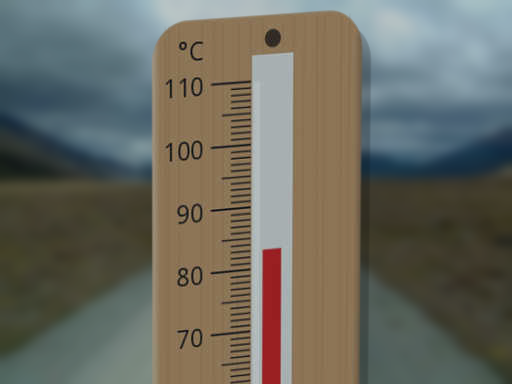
°C 83
